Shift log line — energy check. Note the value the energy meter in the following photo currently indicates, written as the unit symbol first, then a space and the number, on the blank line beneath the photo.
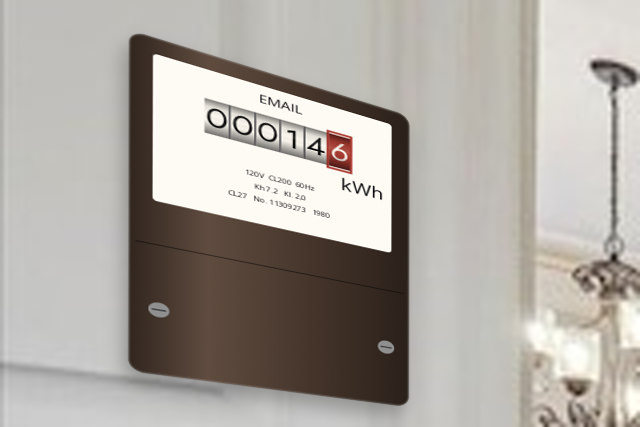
kWh 14.6
